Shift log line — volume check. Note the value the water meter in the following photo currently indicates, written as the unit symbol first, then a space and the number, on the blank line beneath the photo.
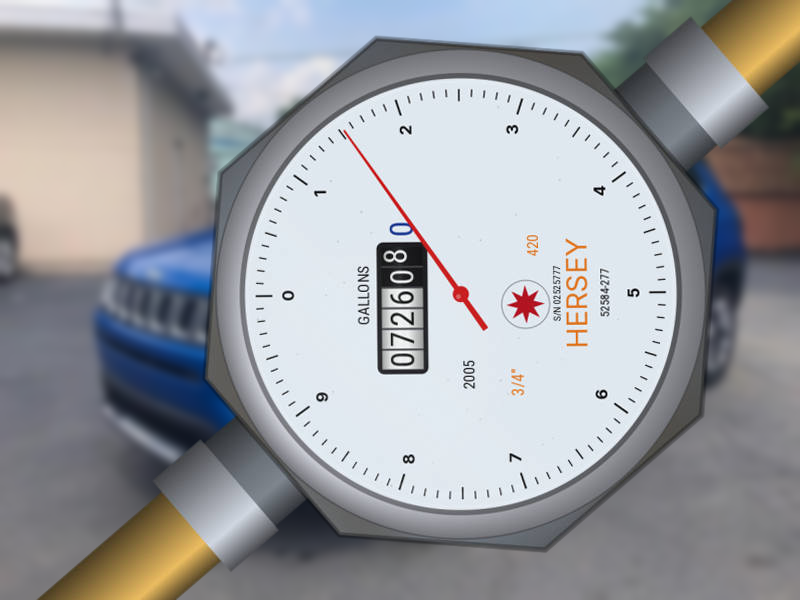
gal 726081.5
